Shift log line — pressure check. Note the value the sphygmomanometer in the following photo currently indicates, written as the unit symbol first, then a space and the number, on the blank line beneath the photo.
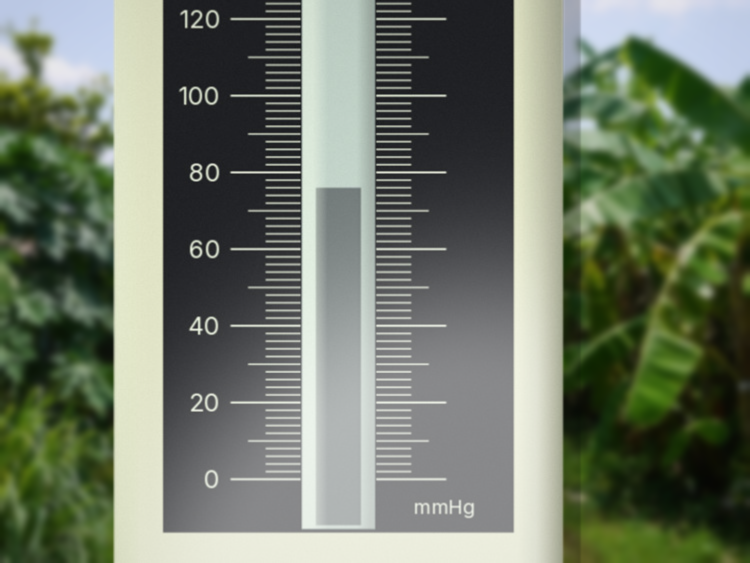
mmHg 76
